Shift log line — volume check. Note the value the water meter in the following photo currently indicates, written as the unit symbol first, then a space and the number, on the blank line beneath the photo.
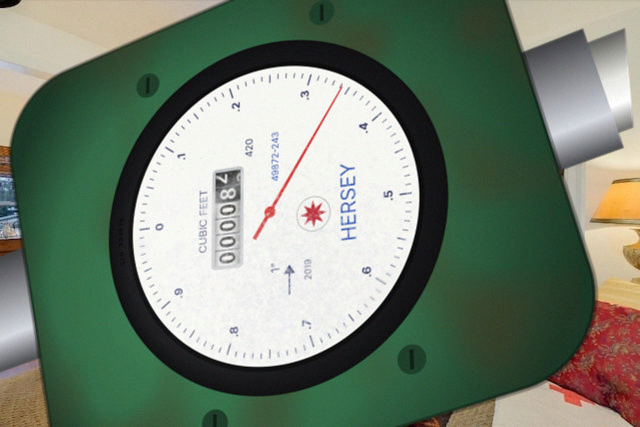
ft³ 82.34
